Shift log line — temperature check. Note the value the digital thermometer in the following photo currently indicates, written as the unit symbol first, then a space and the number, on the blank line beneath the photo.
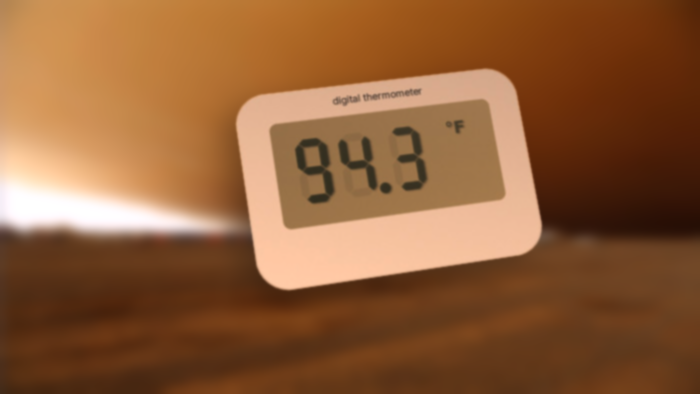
°F 94.3
